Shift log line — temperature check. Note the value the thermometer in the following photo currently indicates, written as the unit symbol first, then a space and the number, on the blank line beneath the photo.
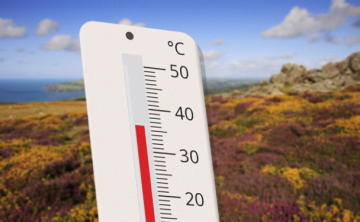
°C 36
